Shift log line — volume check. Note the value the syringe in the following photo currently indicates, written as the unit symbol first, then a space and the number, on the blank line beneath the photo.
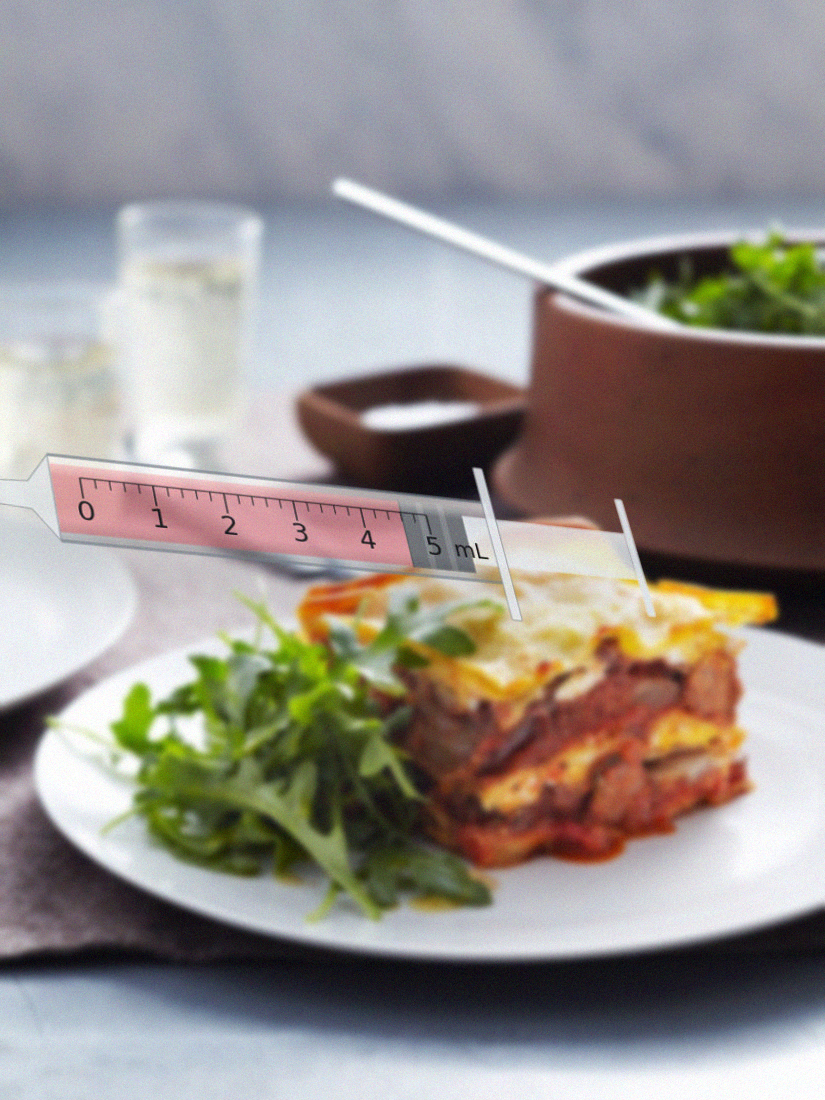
mL 4.6
